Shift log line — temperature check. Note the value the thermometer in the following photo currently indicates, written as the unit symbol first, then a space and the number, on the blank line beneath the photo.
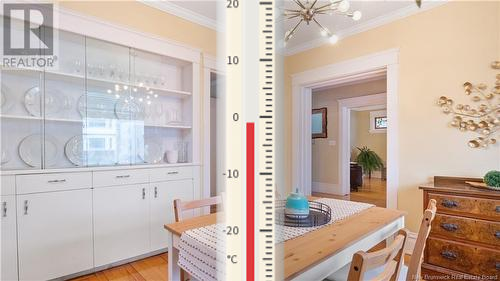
°C -1
